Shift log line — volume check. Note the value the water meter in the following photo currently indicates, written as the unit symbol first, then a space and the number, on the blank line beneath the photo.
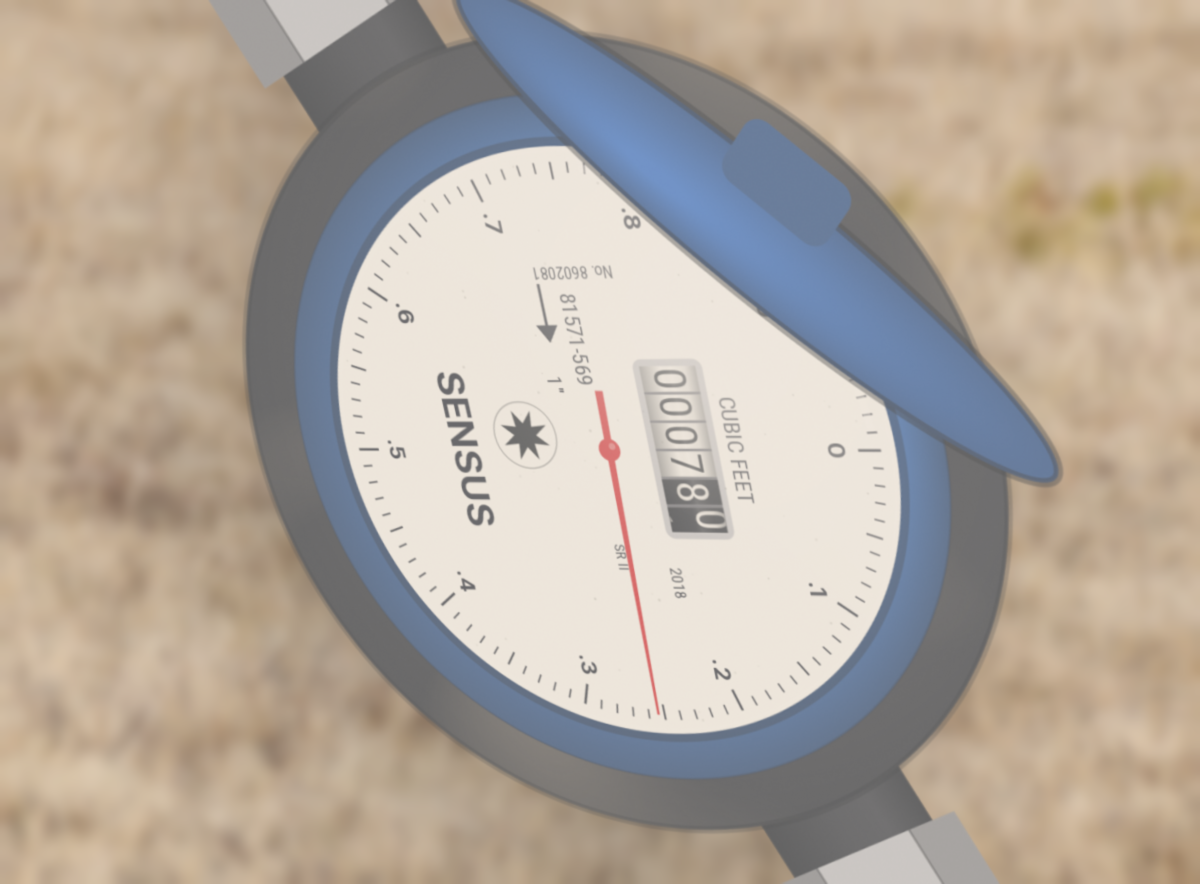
ft³ 780.25
